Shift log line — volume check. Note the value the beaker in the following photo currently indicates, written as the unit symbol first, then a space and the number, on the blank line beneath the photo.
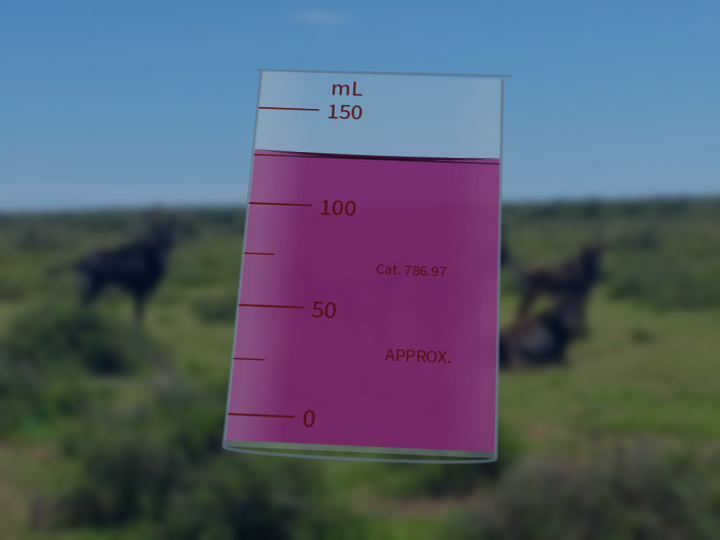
mL 125
